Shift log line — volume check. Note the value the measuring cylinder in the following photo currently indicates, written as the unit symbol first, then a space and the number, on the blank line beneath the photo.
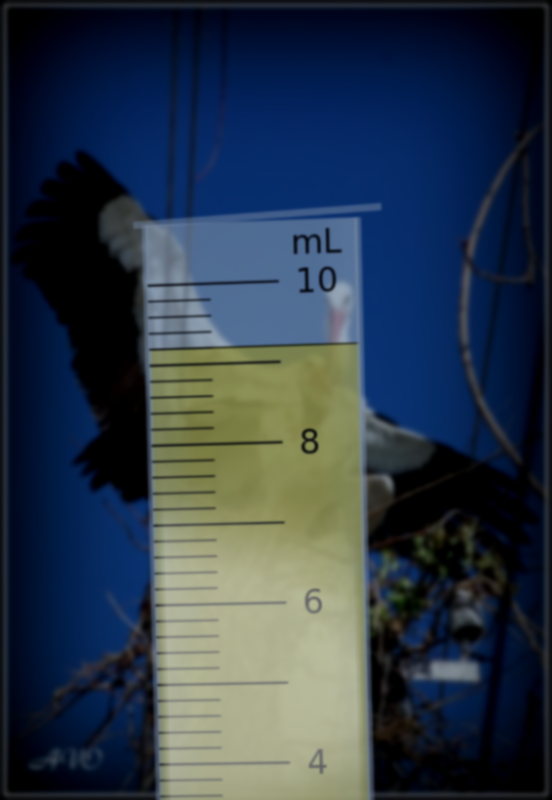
mL 9.2
